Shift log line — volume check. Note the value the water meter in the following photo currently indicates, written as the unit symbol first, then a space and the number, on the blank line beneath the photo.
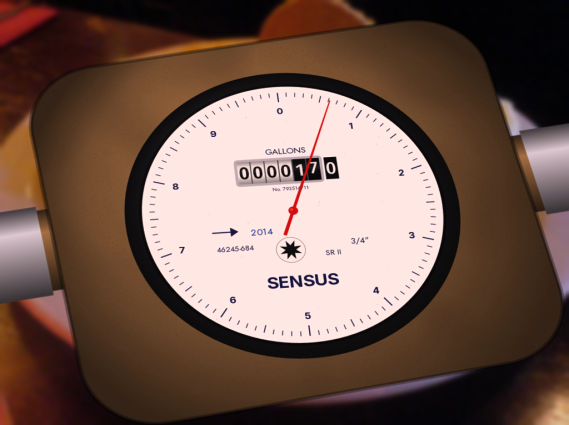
gal 170.6
